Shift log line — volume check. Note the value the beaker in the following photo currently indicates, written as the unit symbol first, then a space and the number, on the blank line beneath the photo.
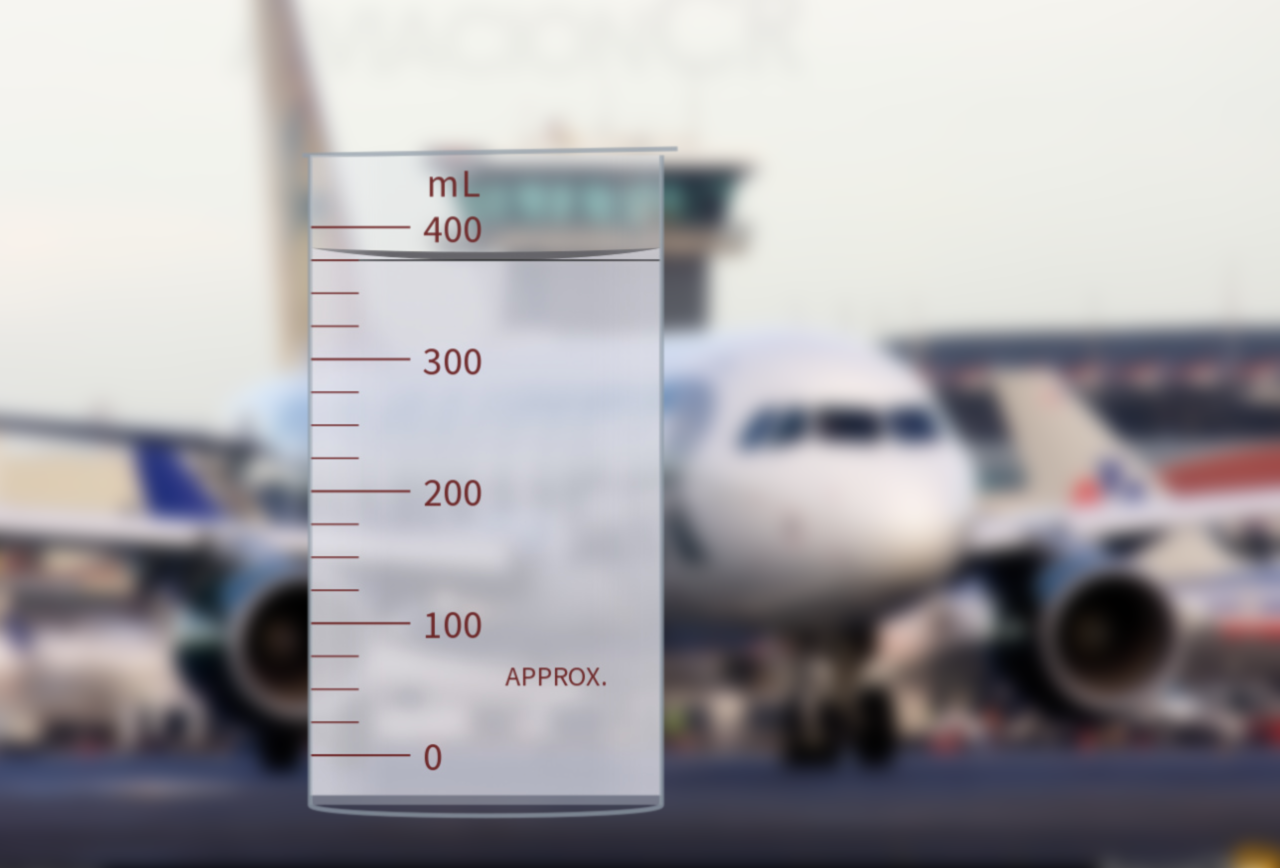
mL 375
